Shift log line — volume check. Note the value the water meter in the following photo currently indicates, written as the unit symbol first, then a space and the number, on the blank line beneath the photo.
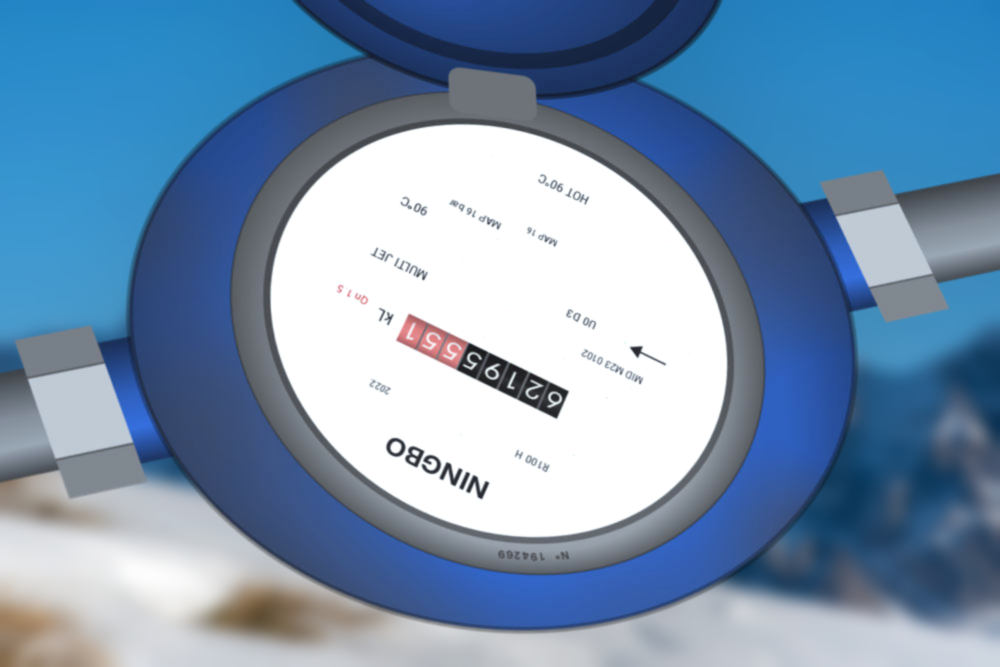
kL 62195.551
